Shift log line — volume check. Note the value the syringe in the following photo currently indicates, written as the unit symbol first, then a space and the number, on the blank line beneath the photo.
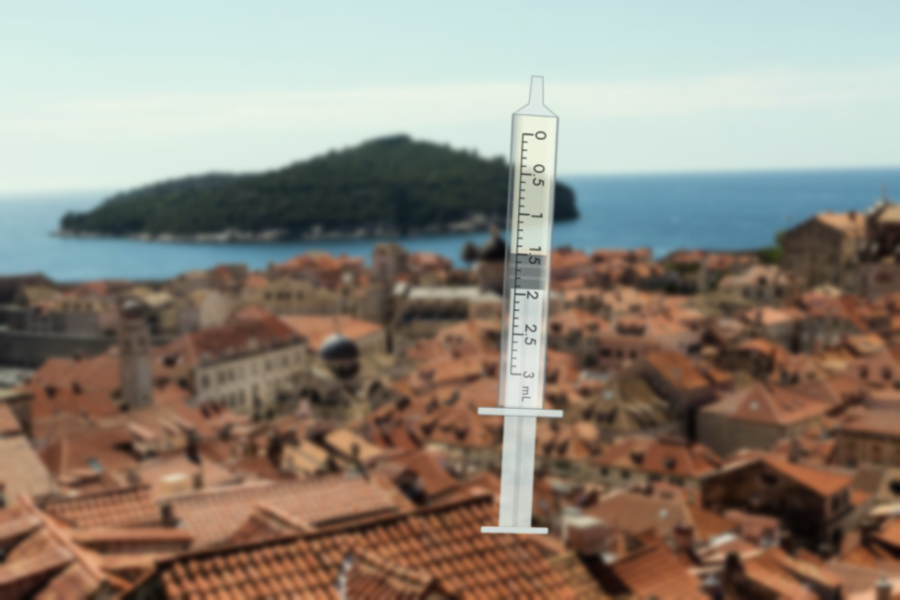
mL 1.5
